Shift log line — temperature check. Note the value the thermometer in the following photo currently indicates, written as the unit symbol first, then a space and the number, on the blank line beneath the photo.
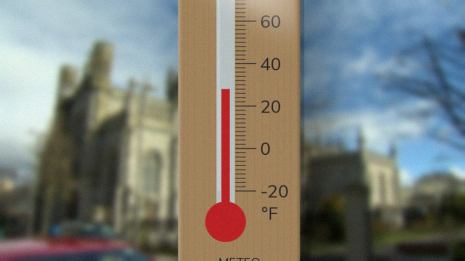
°F 28
